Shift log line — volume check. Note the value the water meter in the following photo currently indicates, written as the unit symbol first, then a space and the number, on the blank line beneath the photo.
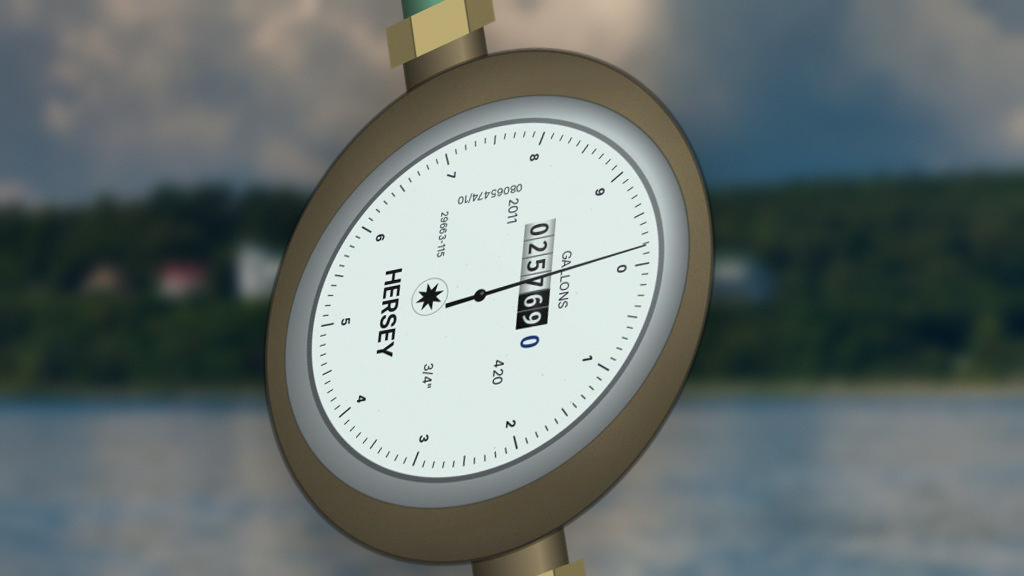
gal 257689.8
